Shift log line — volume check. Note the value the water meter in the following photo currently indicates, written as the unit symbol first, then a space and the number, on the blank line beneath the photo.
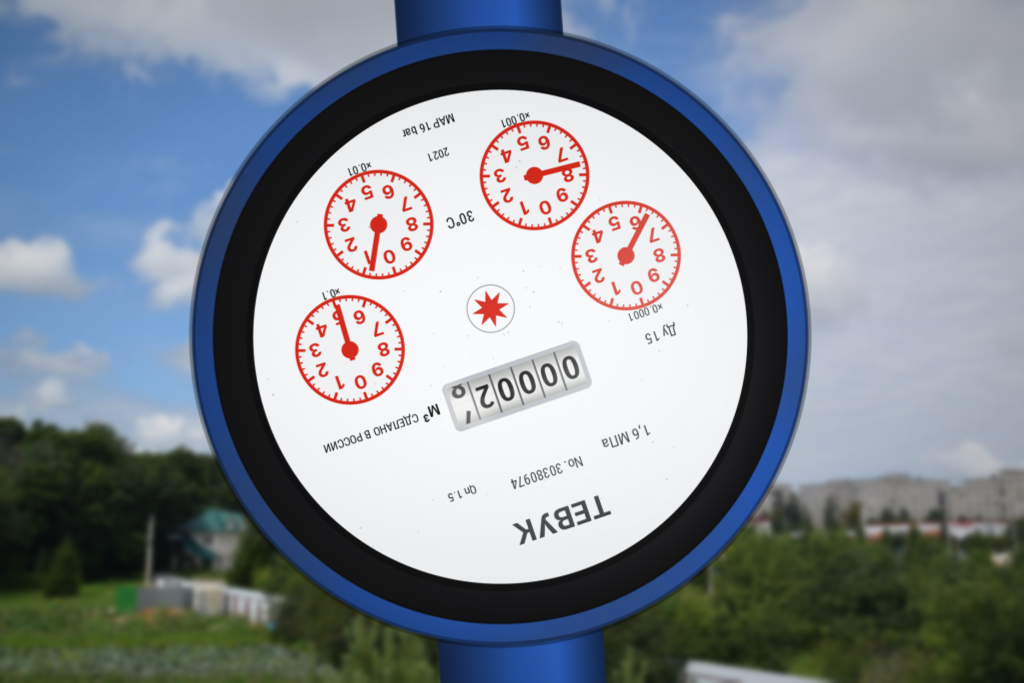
m³ 27.5076
